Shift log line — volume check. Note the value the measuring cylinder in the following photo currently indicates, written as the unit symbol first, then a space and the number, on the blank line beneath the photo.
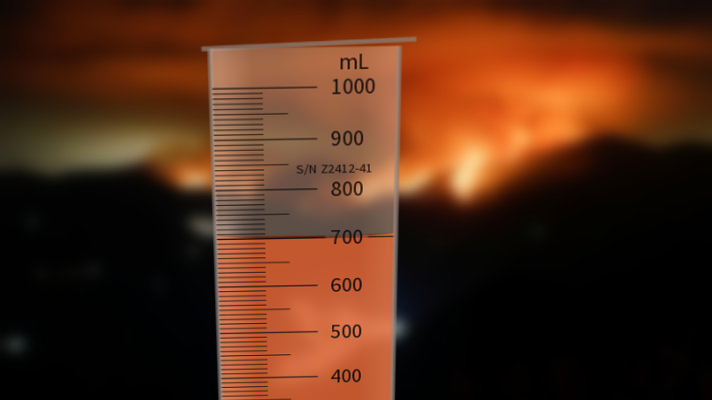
mL 700
